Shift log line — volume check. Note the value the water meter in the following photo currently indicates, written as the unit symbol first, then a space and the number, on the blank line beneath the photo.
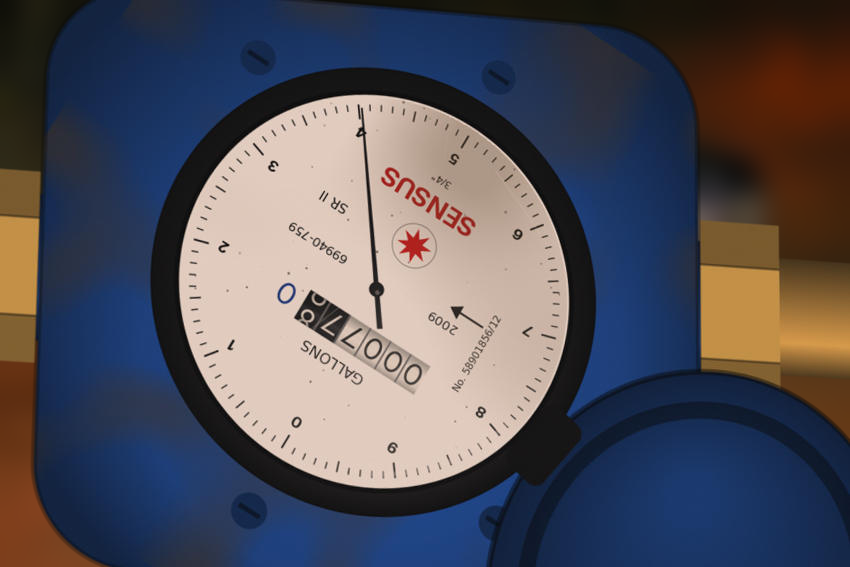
gal 7784.0
